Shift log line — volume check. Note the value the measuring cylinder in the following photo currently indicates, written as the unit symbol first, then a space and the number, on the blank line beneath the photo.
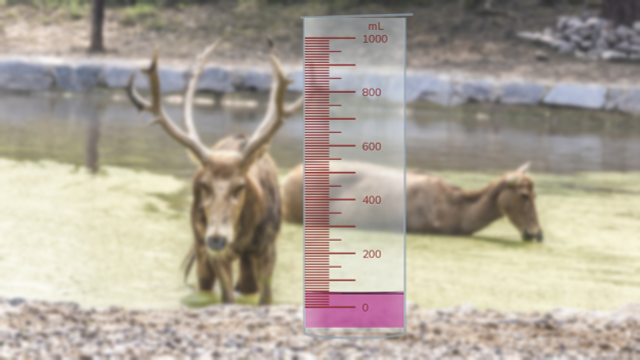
mL 50
